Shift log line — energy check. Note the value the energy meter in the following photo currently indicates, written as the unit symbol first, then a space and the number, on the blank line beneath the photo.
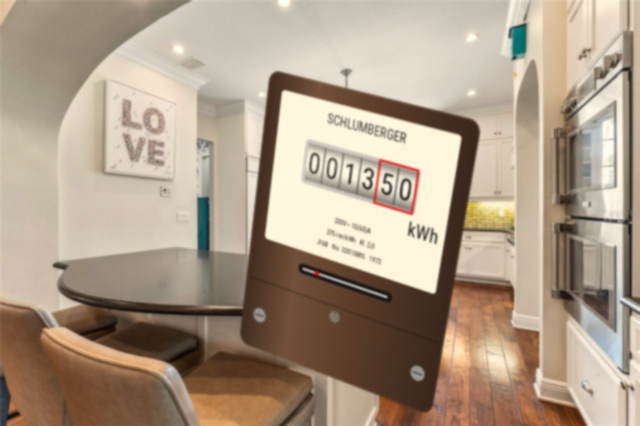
kWh 13.50
